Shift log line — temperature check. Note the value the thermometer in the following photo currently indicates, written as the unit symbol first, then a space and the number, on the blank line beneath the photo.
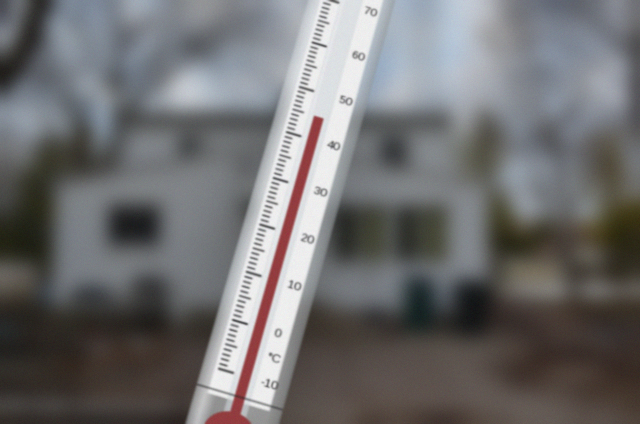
°C 45
